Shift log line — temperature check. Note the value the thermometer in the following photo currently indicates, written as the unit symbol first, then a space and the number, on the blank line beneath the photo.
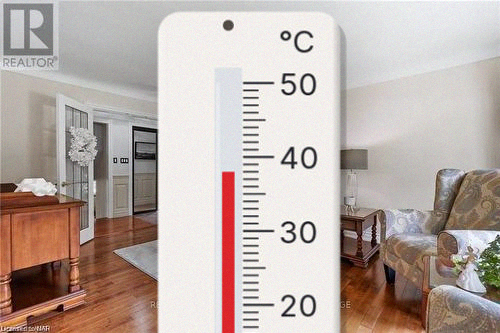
°C 38
